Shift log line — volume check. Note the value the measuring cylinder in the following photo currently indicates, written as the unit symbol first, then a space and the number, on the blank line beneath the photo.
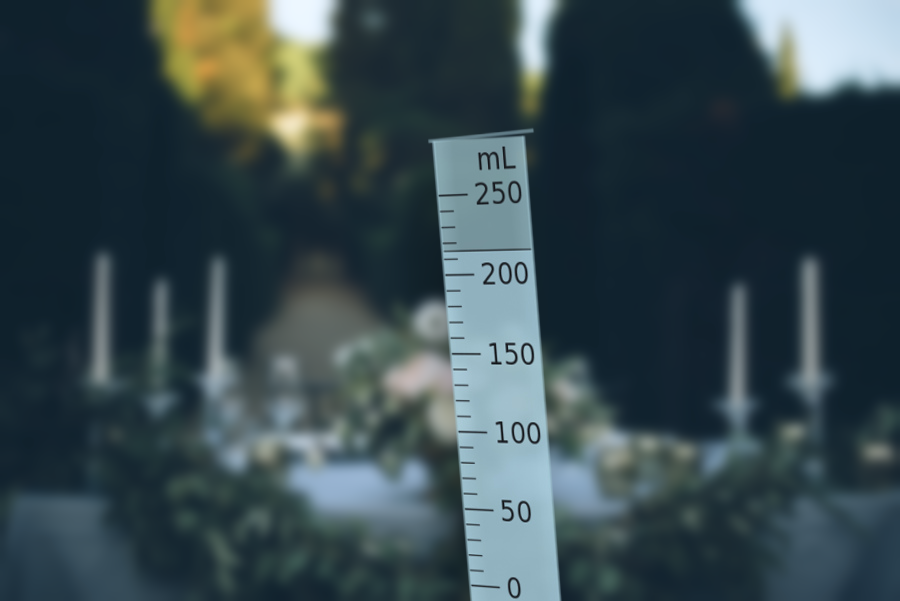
mL 215
